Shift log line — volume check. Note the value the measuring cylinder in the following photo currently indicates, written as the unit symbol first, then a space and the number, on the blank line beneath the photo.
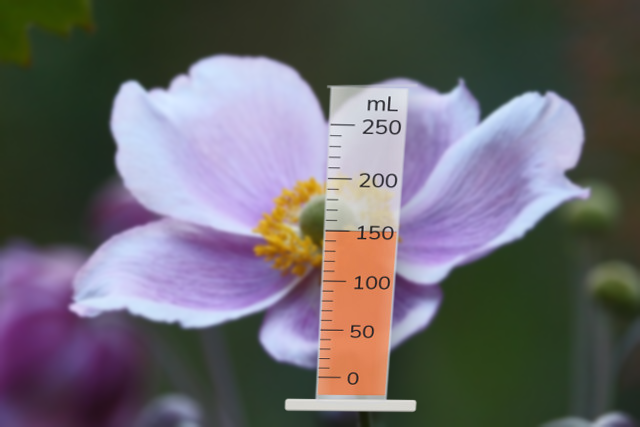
mL 150
